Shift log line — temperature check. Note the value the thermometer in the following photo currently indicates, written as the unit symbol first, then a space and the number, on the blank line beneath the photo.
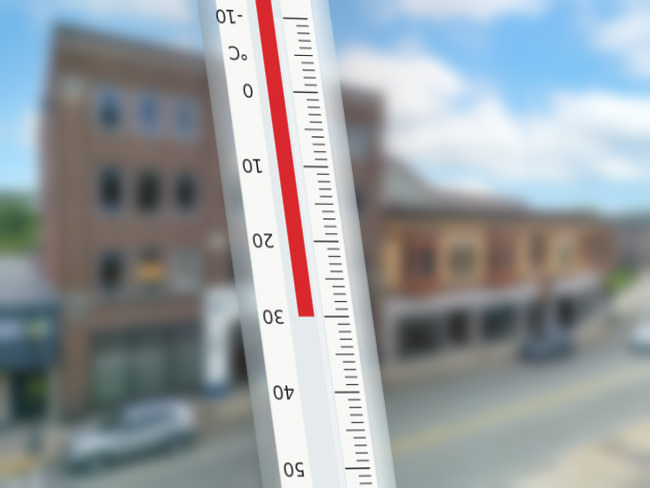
°C 30
